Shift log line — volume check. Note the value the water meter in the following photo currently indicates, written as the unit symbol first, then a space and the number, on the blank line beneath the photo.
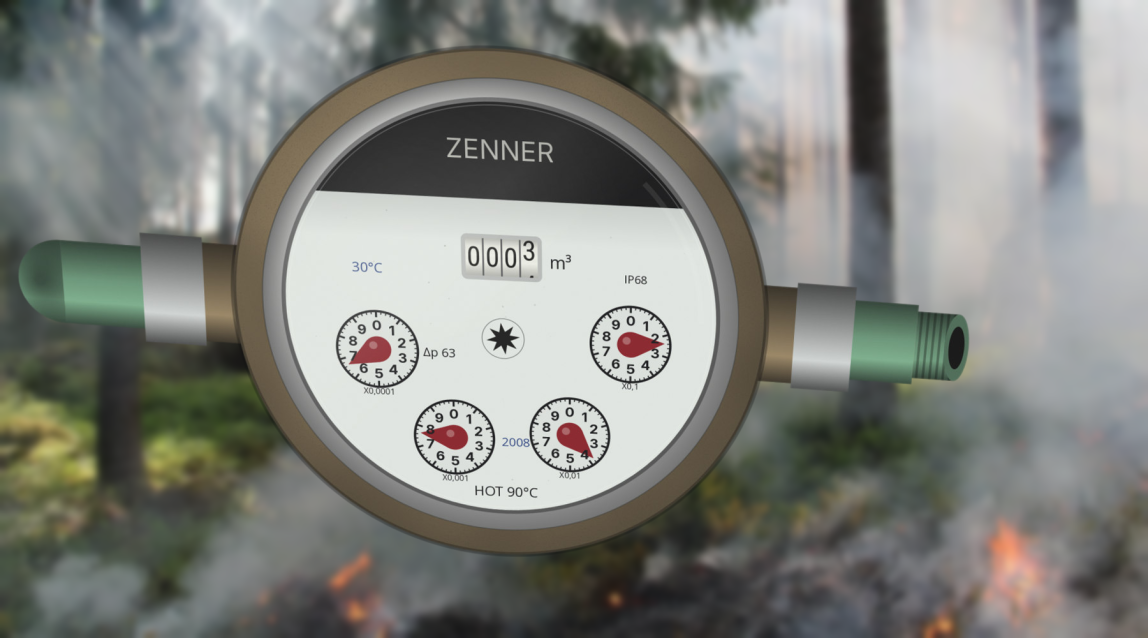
m³ 3.2376
